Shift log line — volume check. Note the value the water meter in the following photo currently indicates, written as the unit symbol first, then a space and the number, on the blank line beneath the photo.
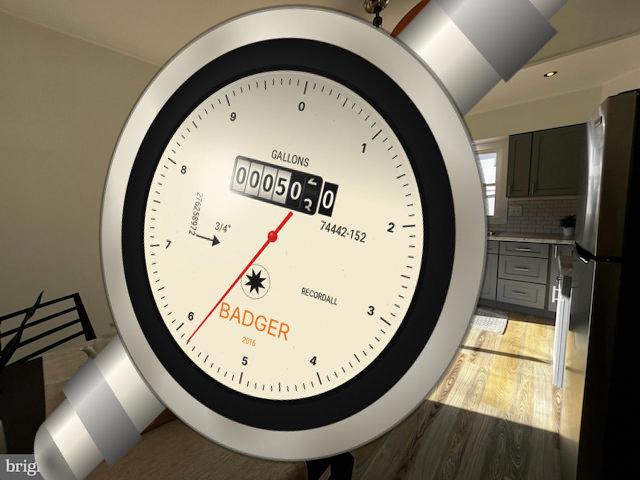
gal 5025.8
